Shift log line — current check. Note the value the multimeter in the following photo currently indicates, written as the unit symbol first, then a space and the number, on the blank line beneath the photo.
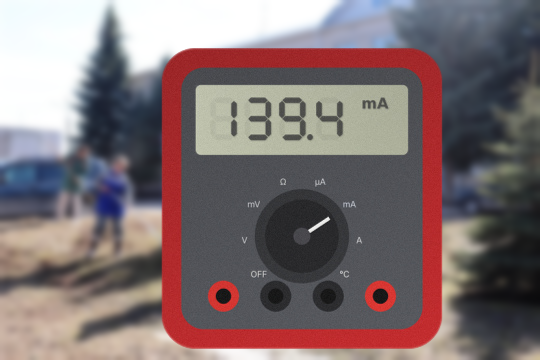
mA 139.4
